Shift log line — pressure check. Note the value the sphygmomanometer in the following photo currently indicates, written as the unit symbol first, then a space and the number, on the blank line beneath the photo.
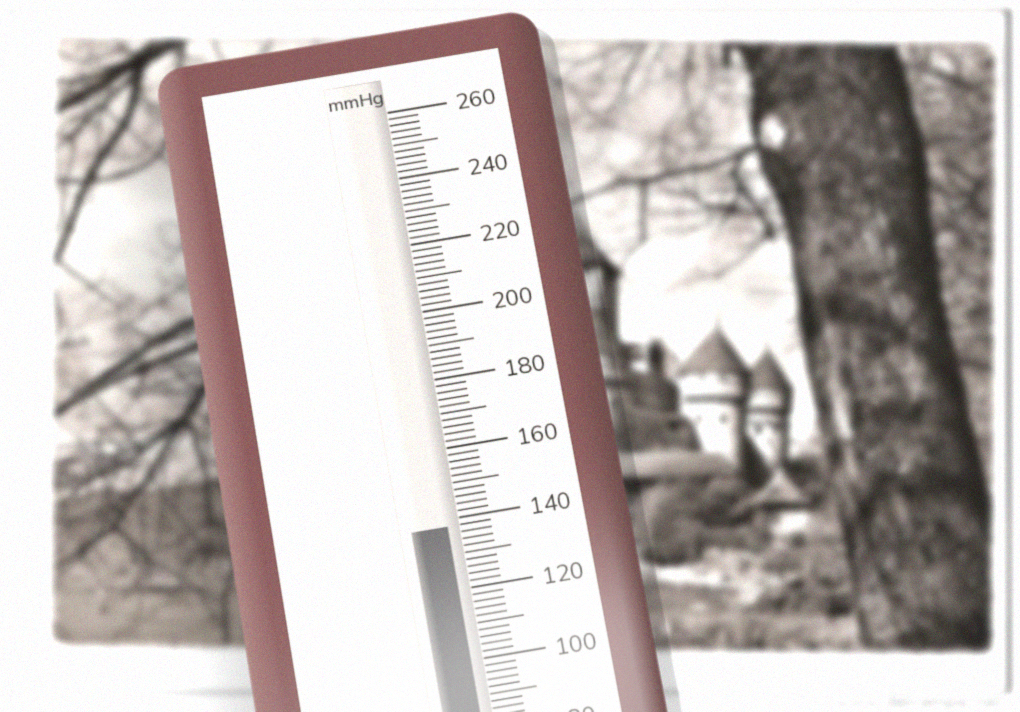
mmHg 138
